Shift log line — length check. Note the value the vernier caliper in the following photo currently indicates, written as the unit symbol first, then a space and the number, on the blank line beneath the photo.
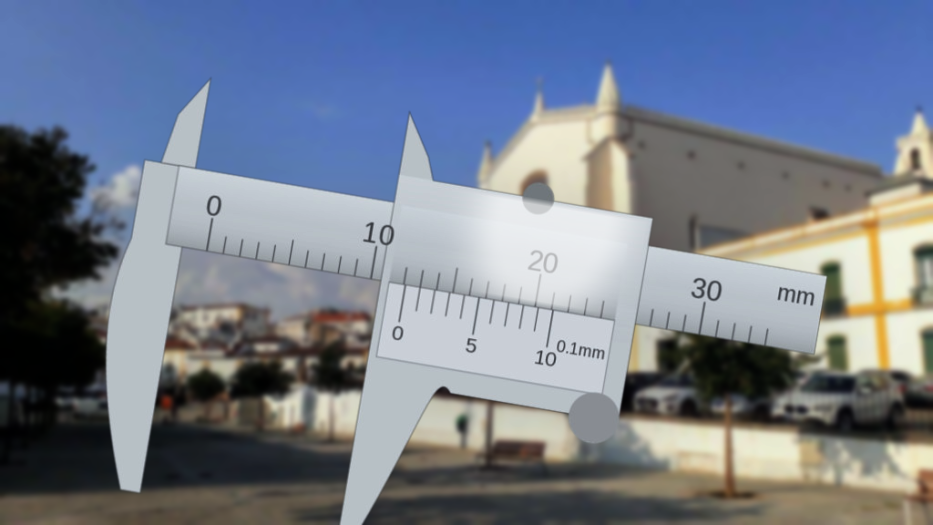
mm 12.1
